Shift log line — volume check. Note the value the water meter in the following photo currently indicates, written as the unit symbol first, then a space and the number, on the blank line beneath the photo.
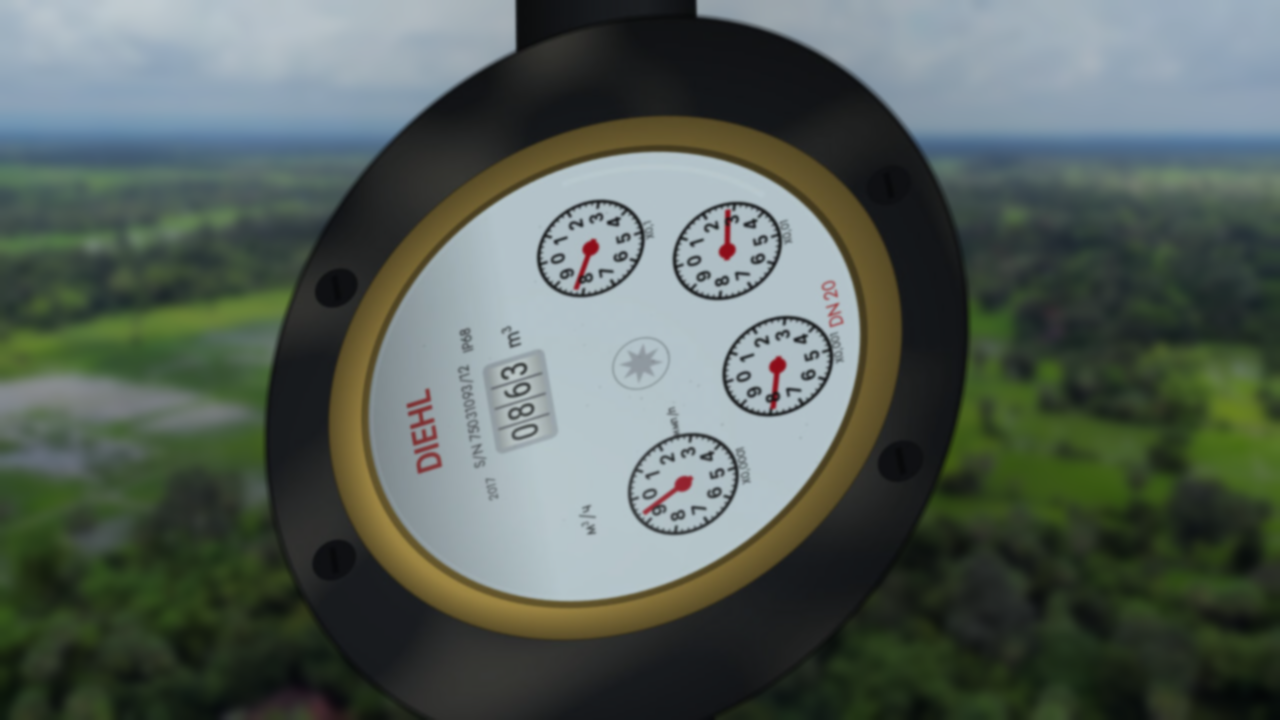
m³ 863.8279
